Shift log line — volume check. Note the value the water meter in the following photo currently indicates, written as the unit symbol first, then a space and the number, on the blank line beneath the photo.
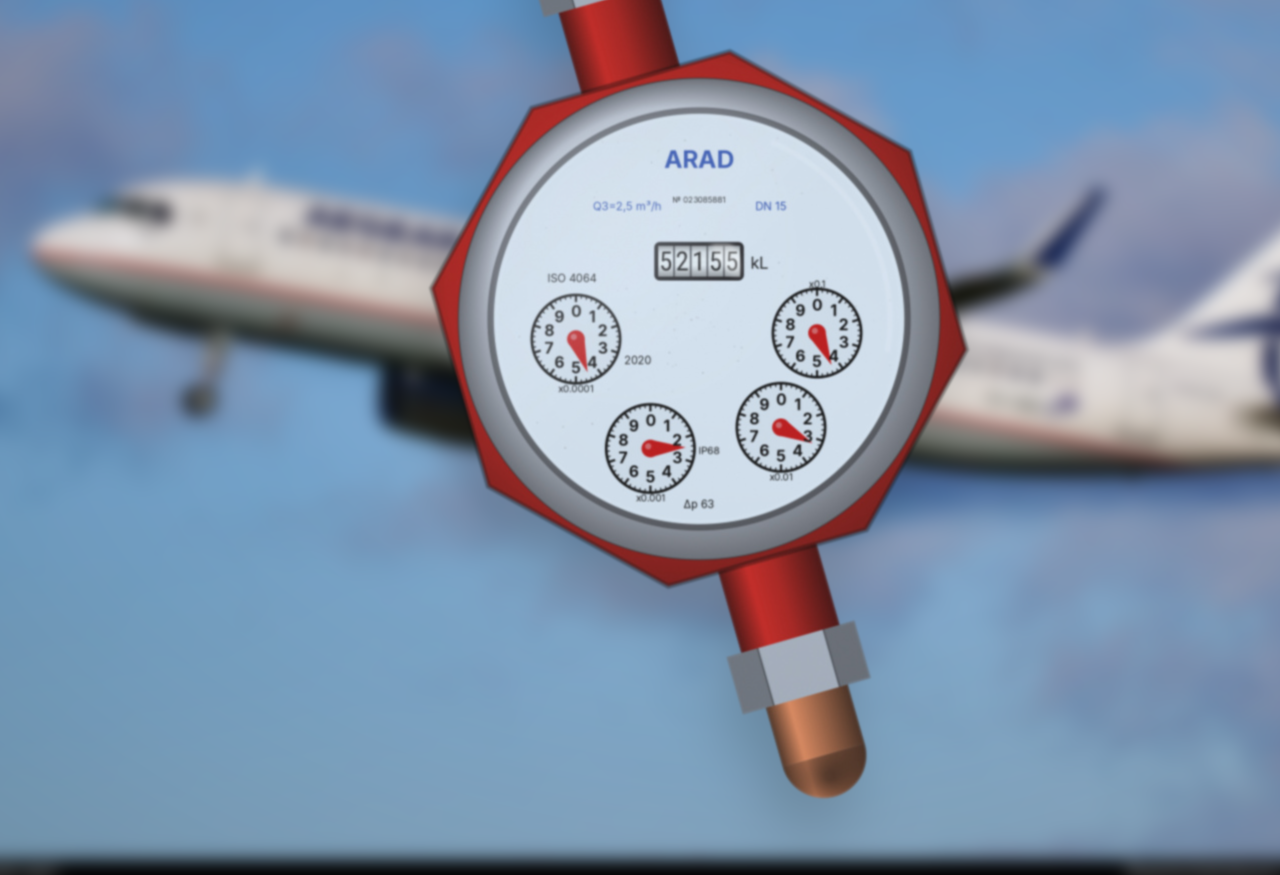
kL 52155.4324
